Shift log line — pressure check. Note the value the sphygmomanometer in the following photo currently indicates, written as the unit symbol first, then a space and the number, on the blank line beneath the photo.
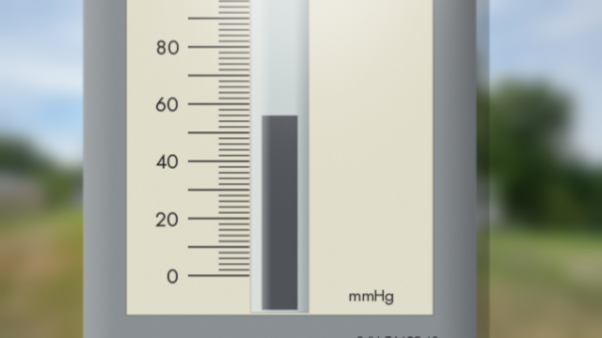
mmHg 56
